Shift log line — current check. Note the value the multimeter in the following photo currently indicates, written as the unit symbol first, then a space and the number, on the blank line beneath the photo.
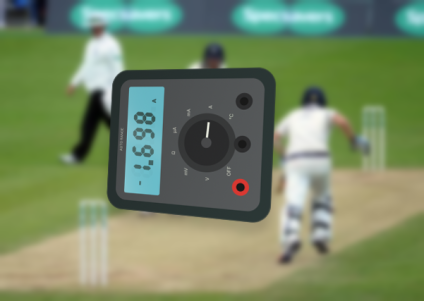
A -1.698
